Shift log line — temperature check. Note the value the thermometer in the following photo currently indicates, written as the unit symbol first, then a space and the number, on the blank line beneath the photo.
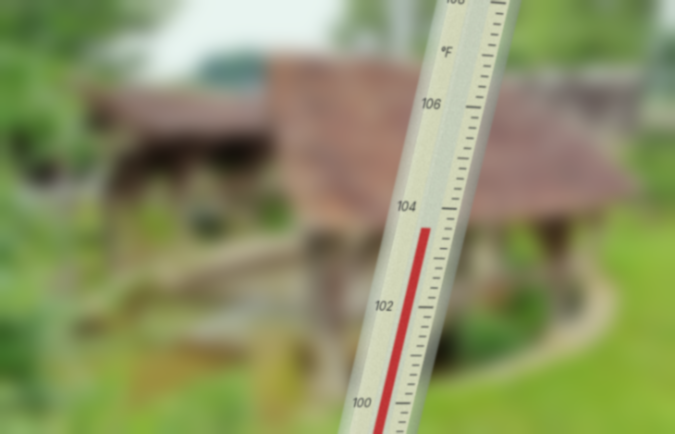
°F 103.6
